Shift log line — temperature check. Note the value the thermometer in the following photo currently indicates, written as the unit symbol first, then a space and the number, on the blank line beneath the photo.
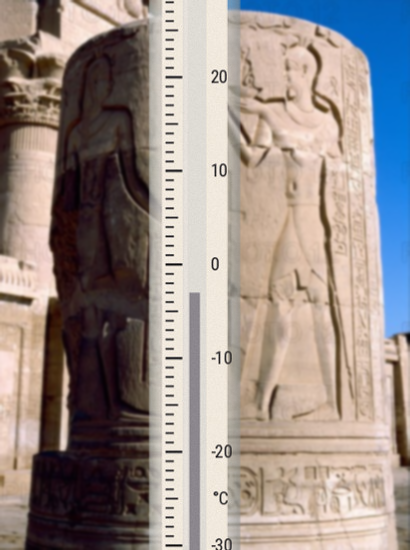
°C -3
